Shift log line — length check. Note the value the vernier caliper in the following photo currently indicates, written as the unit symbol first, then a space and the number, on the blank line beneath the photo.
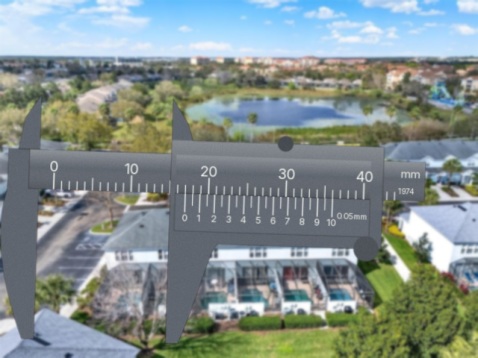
mm 17.0
